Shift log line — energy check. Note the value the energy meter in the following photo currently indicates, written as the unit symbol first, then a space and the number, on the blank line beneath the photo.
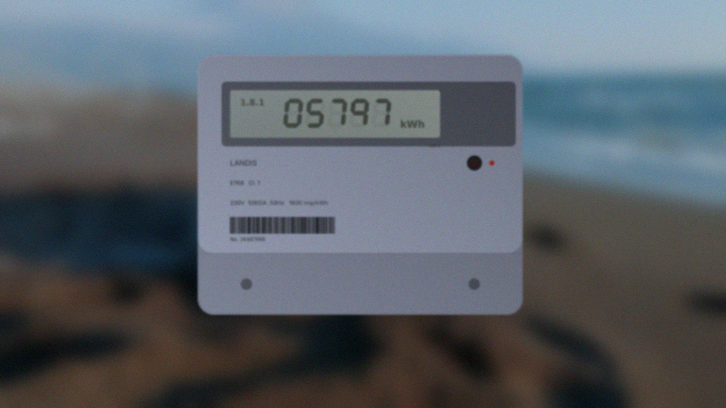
kWh 5797
